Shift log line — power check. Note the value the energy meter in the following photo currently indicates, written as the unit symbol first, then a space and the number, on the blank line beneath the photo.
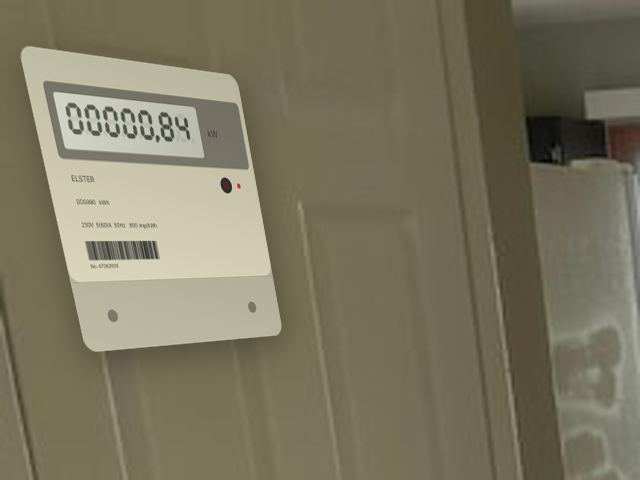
kW 0.84
